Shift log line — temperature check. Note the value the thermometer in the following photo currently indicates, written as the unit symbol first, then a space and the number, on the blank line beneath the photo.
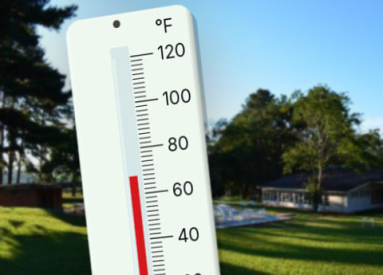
°F 68
